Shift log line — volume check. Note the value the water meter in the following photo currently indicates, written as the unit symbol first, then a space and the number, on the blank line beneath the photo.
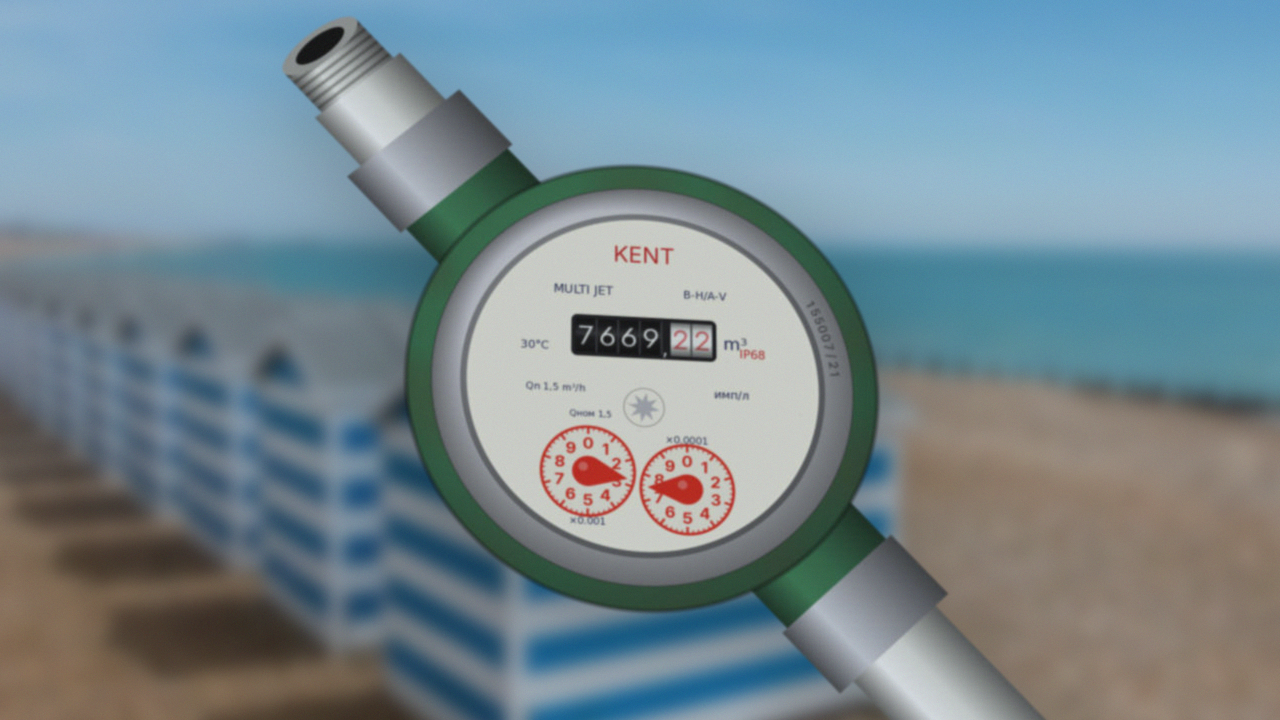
m³ 7669.2227
